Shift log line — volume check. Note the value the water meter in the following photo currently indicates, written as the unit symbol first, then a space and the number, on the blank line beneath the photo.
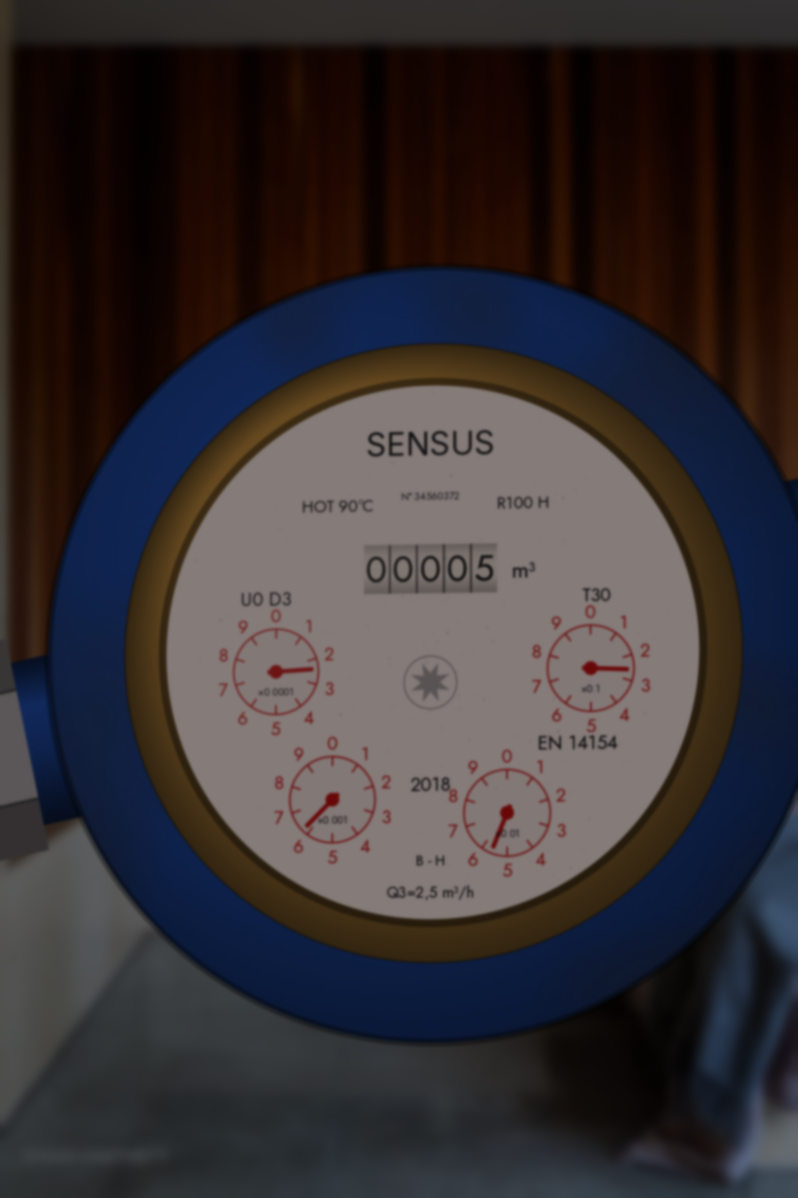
m³ 5.2562
